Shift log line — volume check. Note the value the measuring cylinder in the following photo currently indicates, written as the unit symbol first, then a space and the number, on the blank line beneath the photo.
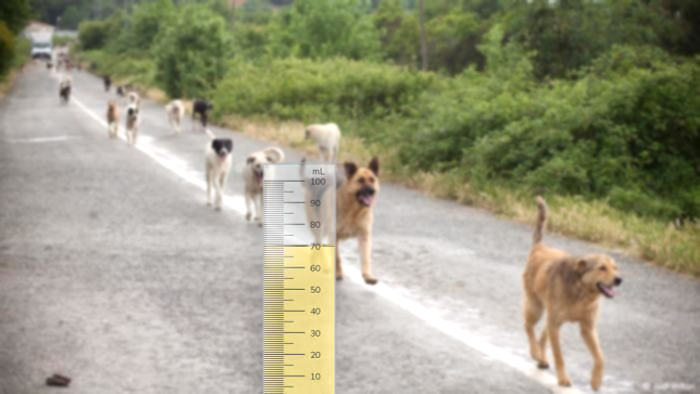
mL 70
